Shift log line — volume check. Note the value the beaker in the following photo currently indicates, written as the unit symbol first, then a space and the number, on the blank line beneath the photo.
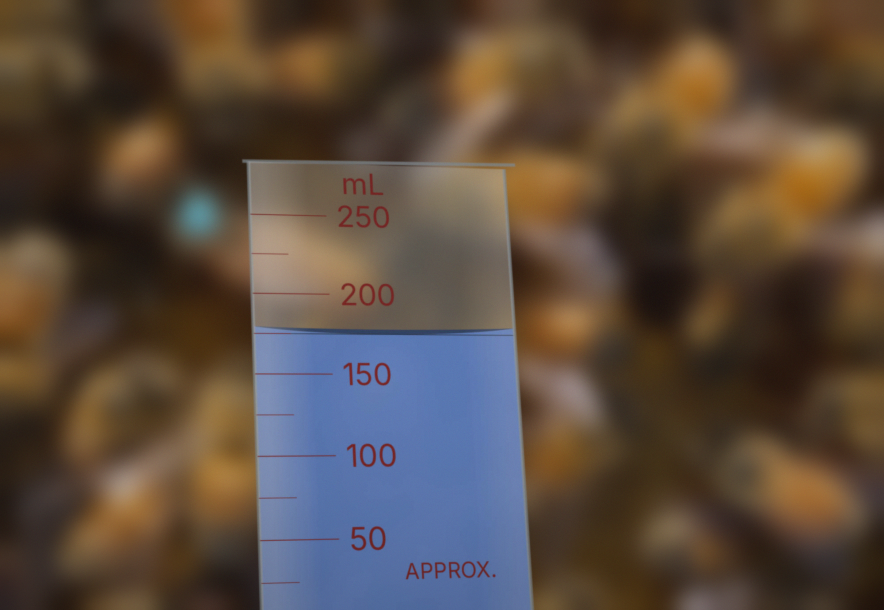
mL 175
